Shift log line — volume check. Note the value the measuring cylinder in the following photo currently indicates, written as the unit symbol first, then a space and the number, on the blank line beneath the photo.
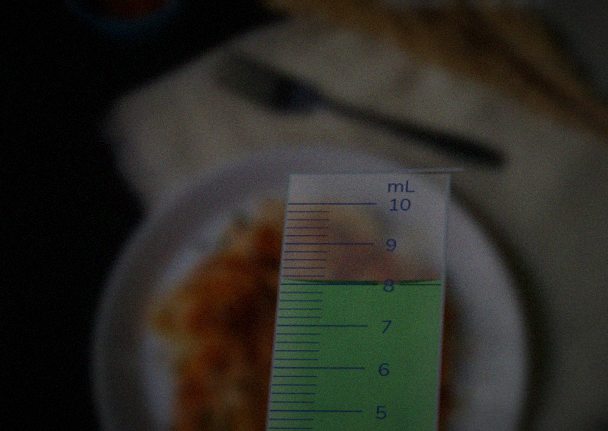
mL 8
